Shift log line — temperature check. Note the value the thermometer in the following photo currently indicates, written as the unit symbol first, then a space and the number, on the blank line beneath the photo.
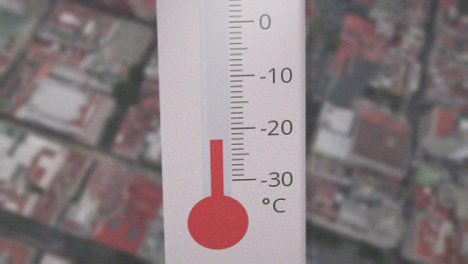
°C -22
